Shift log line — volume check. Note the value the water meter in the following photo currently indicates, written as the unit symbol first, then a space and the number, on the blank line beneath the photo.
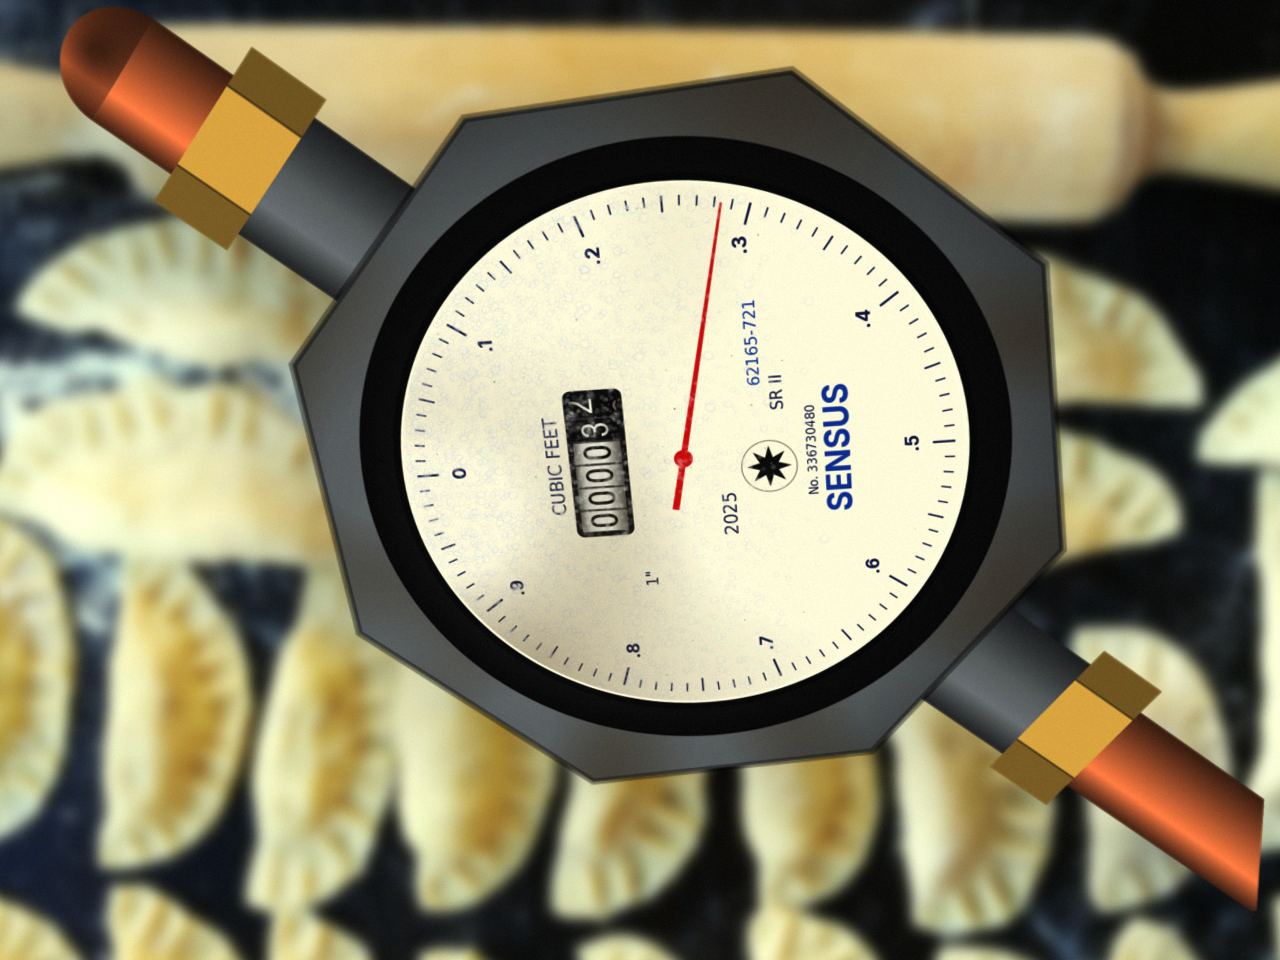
ft³ 32.28
